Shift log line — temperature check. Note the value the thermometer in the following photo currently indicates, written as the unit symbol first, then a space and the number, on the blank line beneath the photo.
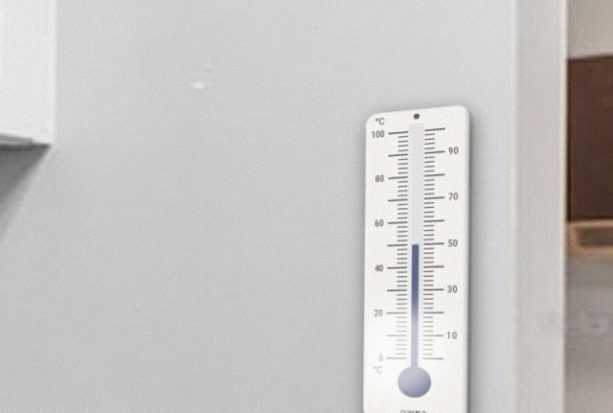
°C 50
